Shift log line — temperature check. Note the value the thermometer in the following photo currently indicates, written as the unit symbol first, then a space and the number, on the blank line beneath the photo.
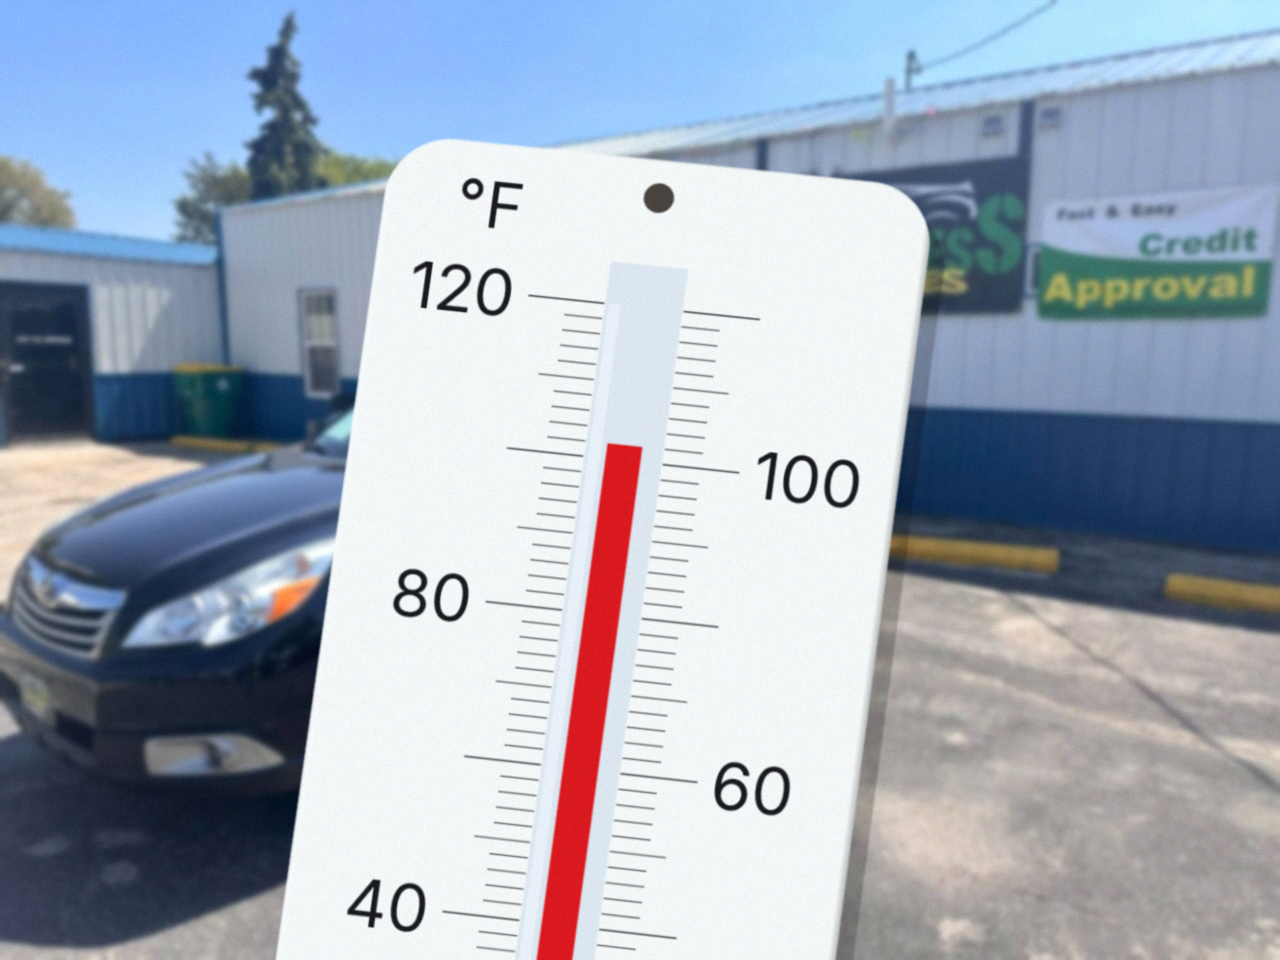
°F 102
